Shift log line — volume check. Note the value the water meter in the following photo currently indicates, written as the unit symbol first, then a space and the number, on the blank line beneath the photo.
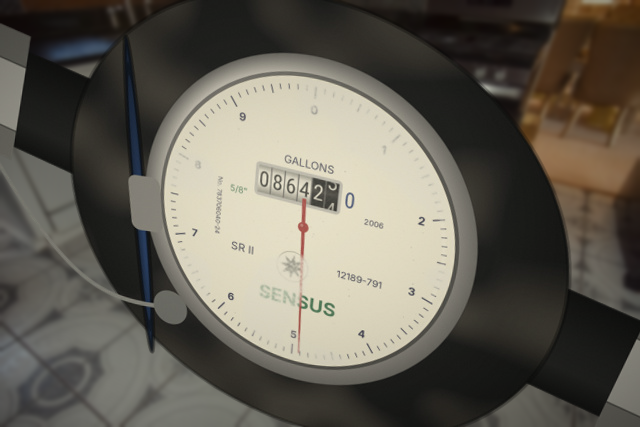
gal 864234.9
